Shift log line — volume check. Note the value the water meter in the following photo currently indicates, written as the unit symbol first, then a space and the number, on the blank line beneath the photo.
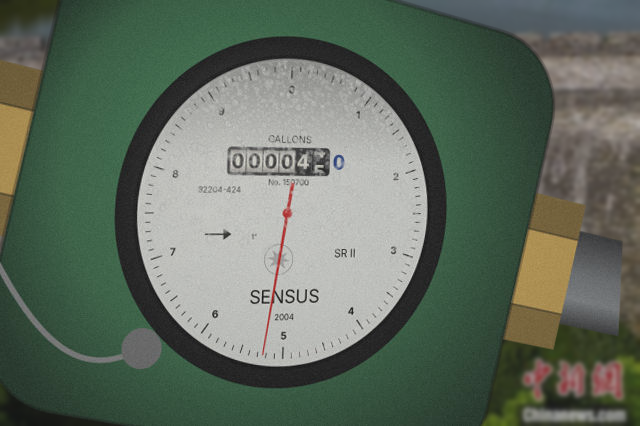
gal 445.2
